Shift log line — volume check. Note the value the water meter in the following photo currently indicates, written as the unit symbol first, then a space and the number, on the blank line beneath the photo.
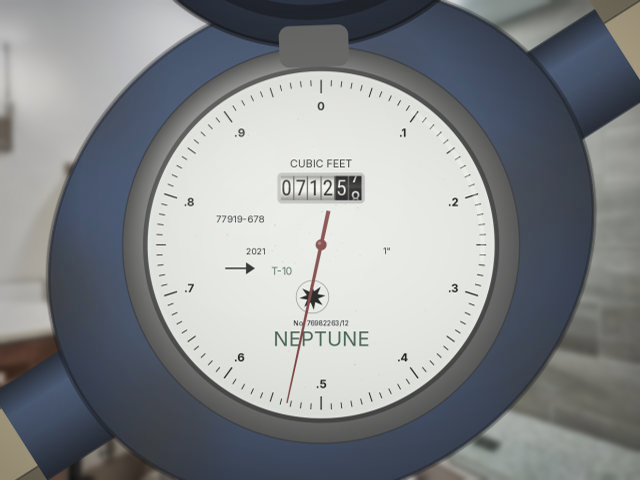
ft³ 71257.53
